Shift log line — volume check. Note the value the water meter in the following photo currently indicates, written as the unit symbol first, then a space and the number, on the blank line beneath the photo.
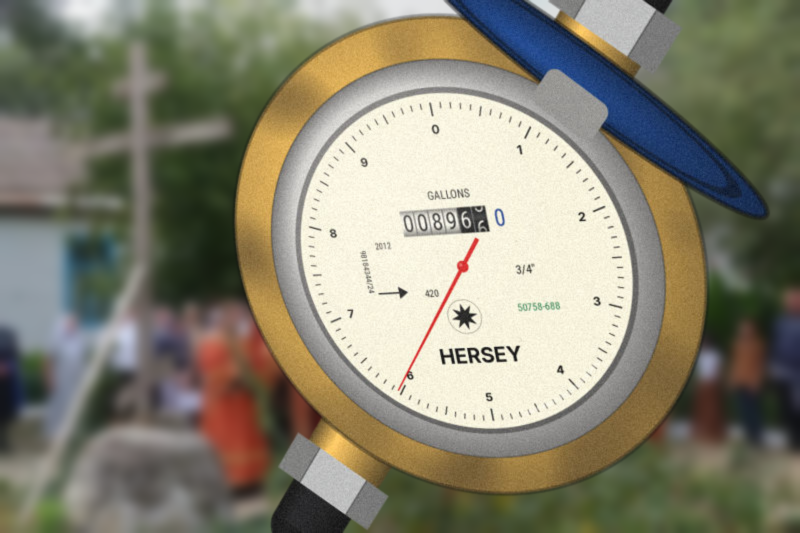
gal 89656.0
